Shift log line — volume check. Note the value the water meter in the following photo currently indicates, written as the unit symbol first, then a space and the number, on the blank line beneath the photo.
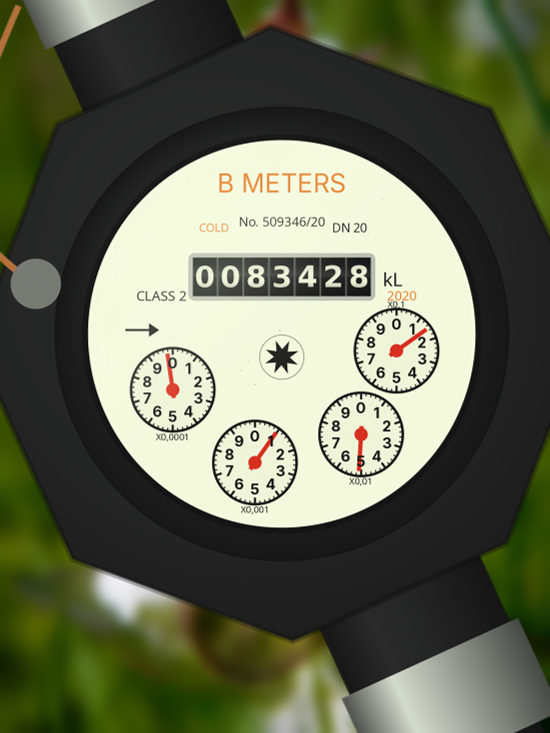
kL 83428.1509
